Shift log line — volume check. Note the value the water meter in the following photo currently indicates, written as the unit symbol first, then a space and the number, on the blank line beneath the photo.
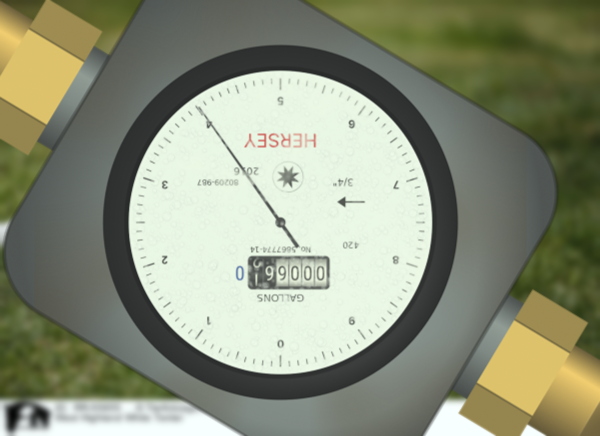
gal 6614.0
